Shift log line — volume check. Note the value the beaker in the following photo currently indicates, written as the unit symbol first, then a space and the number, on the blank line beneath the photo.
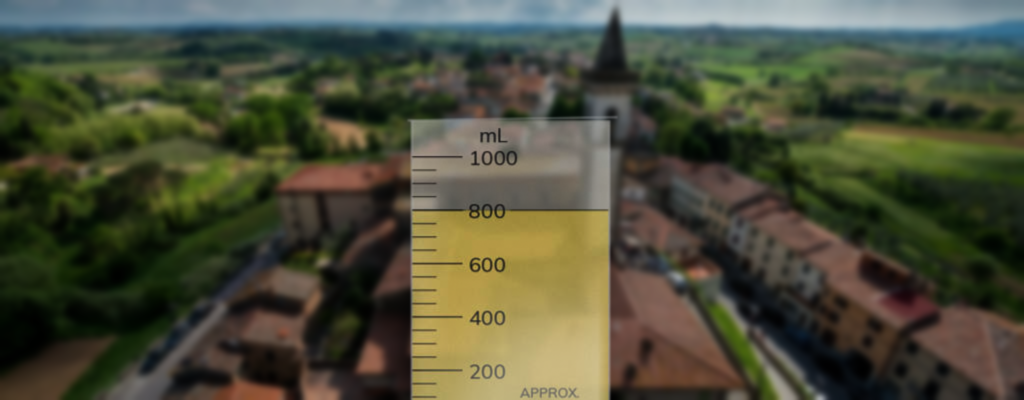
mL 800
